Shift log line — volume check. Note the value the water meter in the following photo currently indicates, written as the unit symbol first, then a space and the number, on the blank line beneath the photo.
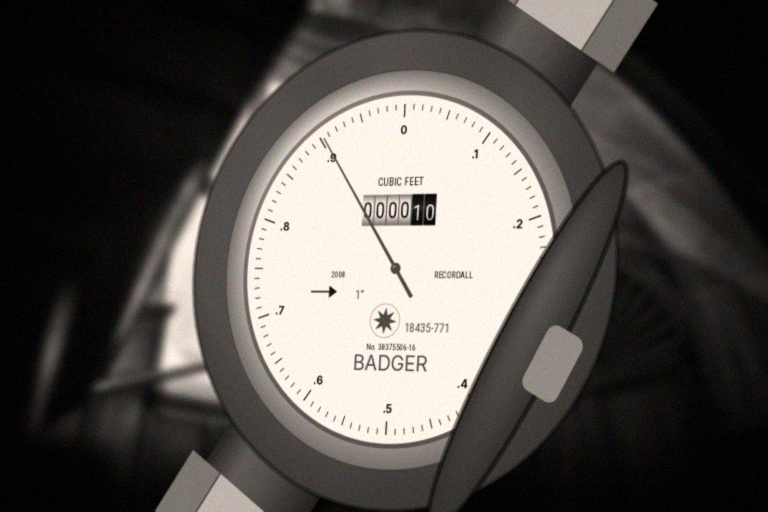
ft³ 9.90
